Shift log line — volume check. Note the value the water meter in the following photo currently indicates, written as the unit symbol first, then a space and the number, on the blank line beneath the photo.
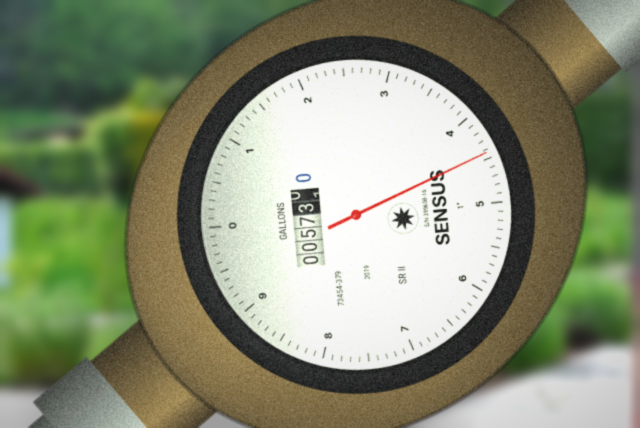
gal 57304.4
